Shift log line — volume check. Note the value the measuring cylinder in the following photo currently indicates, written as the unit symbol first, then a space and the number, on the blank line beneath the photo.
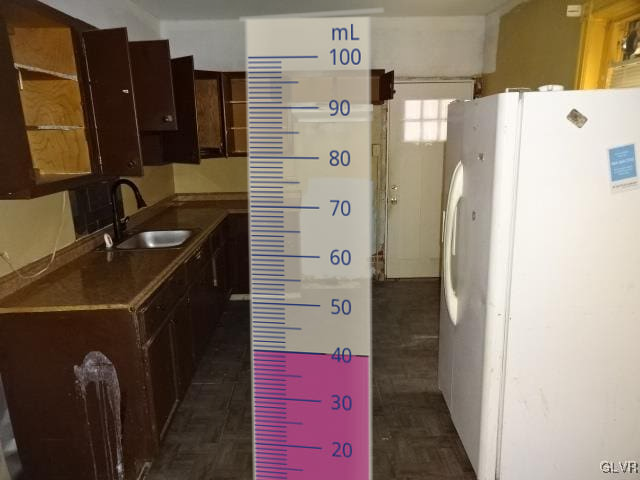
mL 40
